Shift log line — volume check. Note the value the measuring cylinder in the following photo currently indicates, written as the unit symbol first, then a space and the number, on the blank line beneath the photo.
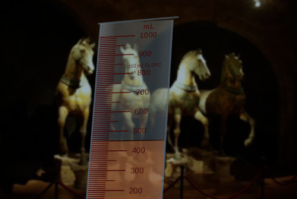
mL 450
